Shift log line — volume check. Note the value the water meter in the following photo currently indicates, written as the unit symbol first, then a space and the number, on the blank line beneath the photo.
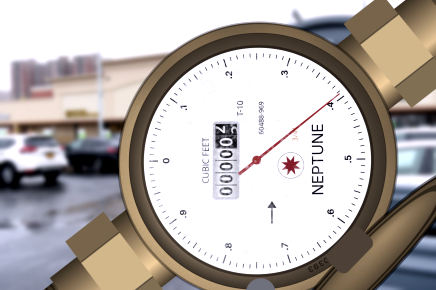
ft³ 2.39
